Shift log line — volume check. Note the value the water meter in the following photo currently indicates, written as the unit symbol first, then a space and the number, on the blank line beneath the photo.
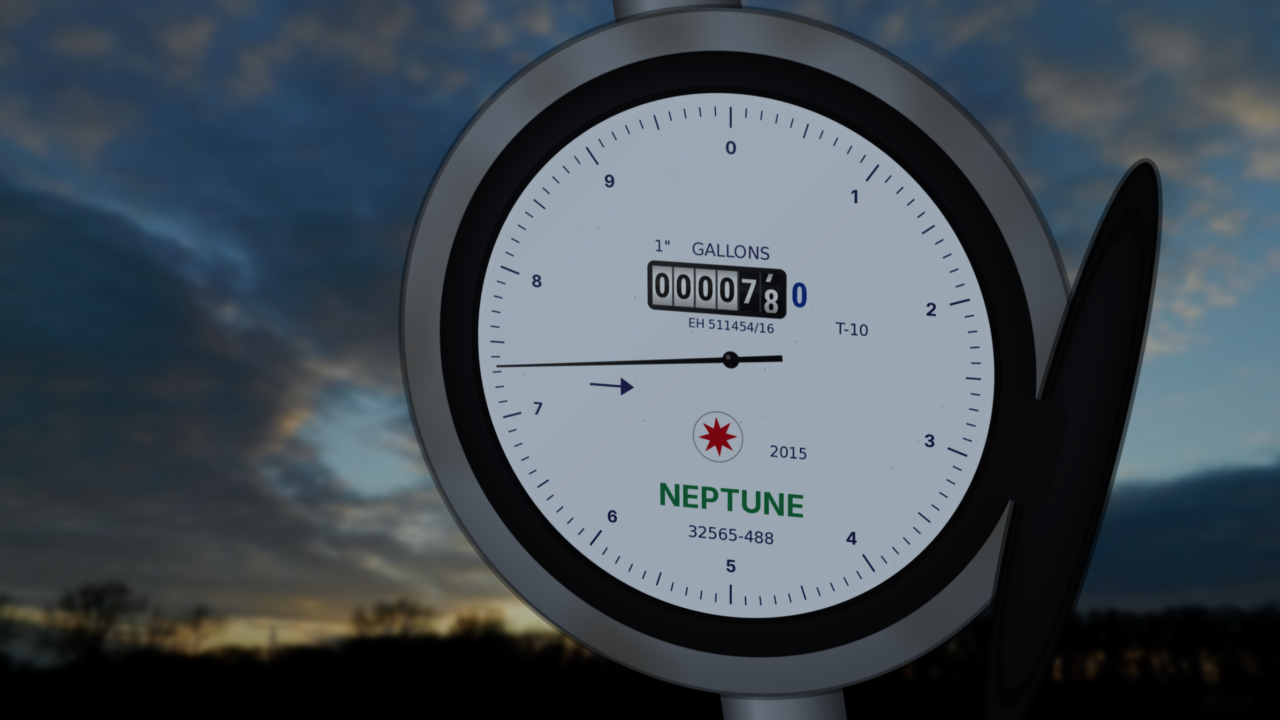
gal 777.3
